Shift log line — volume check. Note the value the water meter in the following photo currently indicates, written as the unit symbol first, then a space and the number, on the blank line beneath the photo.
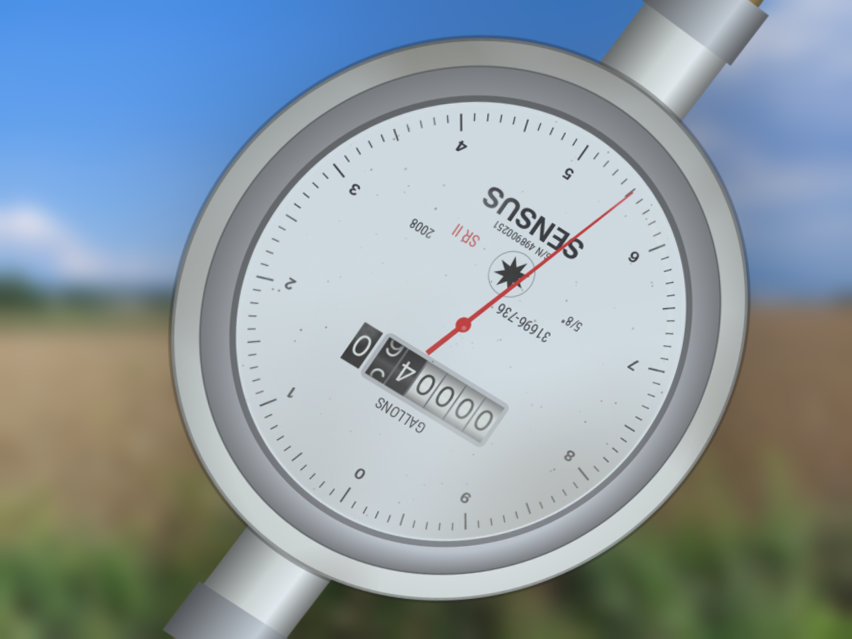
gal 455.5
